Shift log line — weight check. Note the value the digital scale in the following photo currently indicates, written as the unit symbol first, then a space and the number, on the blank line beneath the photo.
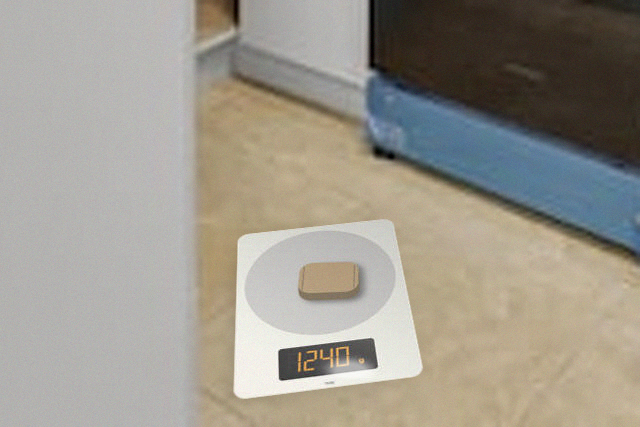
g 1240
